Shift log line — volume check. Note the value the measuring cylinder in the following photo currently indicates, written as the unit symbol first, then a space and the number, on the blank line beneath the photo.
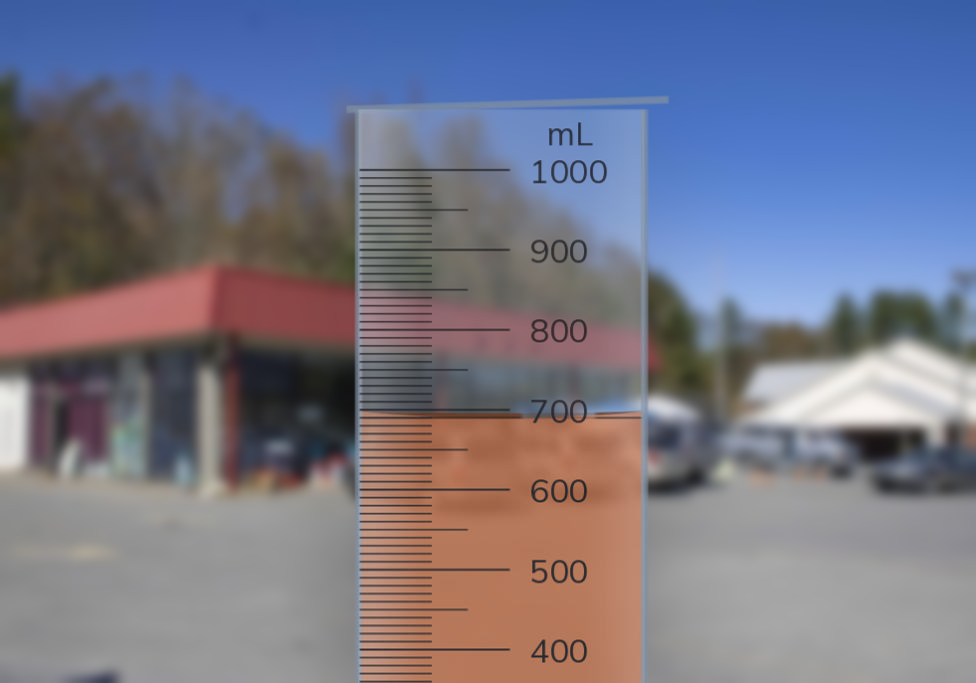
mL 690
